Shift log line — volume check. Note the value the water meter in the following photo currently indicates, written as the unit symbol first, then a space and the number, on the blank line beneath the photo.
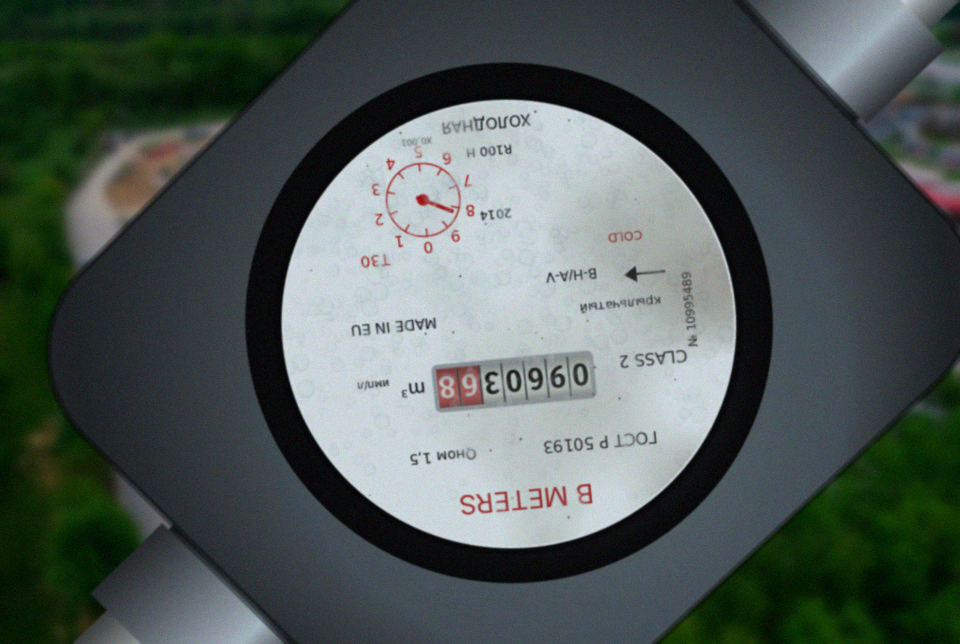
m³ 9603.688
